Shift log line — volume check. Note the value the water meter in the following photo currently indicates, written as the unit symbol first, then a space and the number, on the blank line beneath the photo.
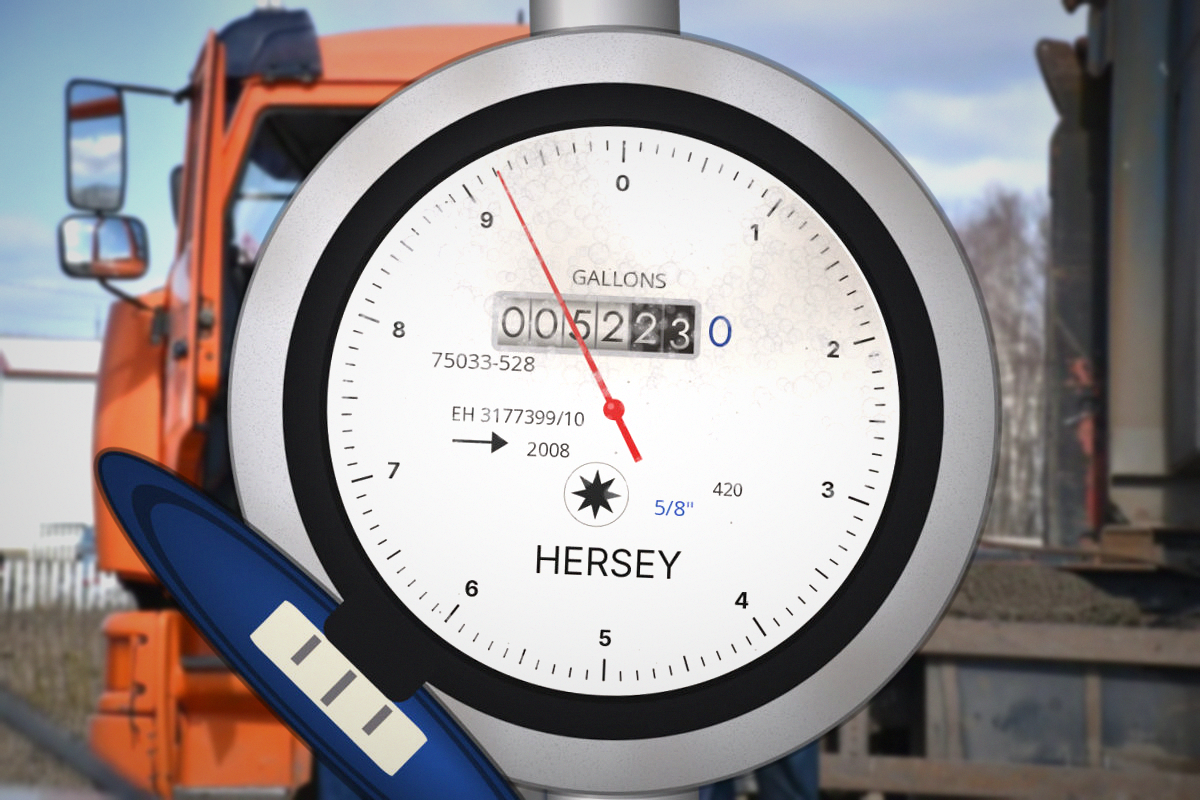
gal 52229.2
